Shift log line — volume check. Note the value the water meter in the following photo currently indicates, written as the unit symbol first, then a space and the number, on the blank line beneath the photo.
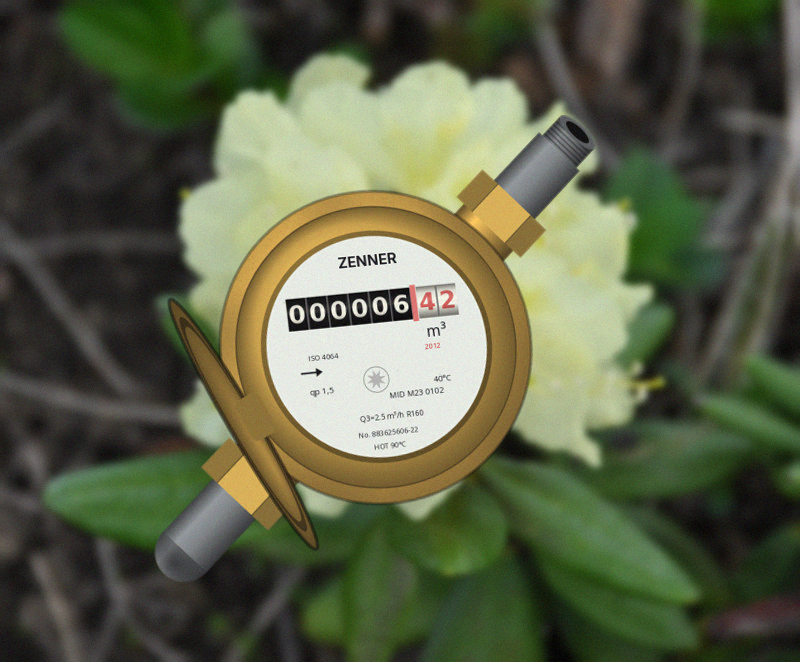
m³ 6.42
